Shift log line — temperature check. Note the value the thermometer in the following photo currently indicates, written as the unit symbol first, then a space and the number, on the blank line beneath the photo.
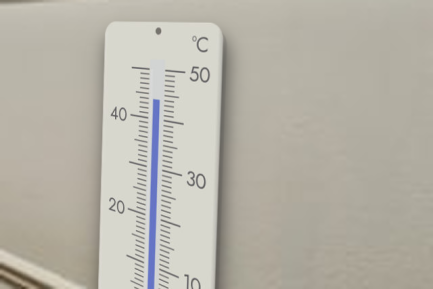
°C 44
